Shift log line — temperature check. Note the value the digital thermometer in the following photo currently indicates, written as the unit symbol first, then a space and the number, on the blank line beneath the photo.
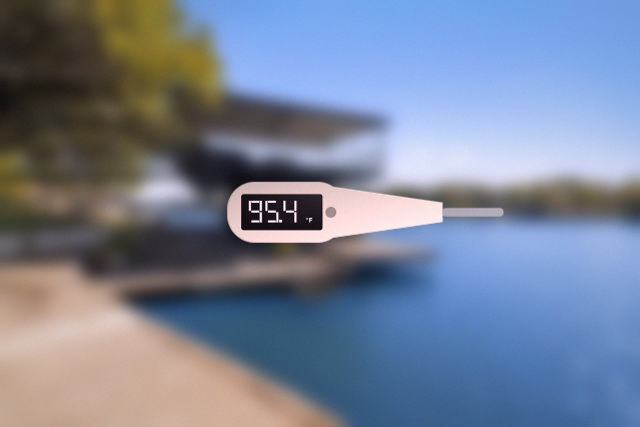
°F 95.4
